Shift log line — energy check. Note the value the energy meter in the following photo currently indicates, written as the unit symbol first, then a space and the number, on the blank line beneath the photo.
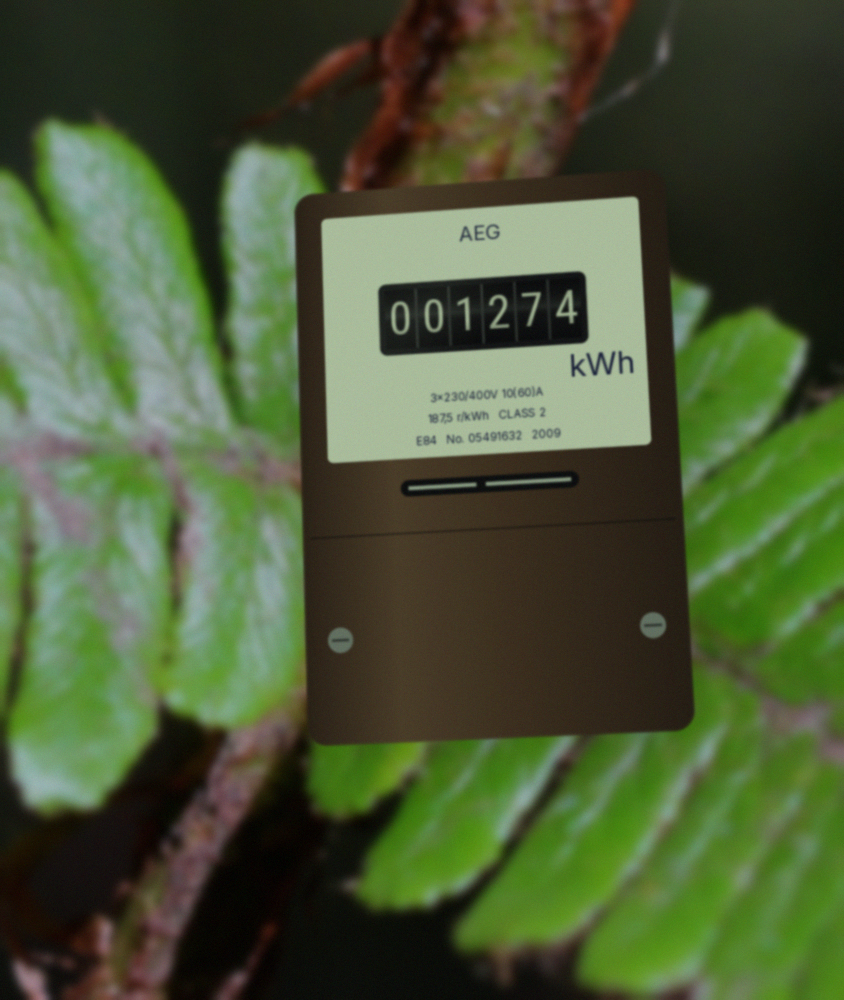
kWh 1274
